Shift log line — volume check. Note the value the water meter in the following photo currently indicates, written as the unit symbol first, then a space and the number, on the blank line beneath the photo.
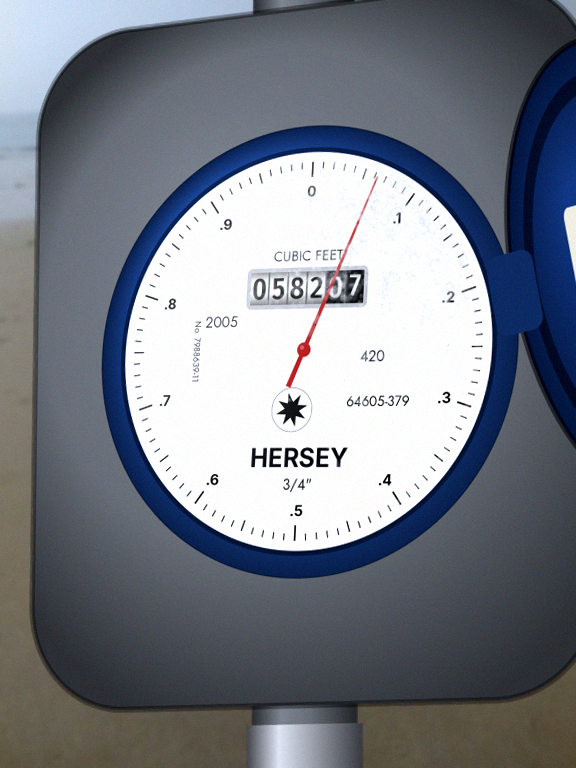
ft³ 58207.06
